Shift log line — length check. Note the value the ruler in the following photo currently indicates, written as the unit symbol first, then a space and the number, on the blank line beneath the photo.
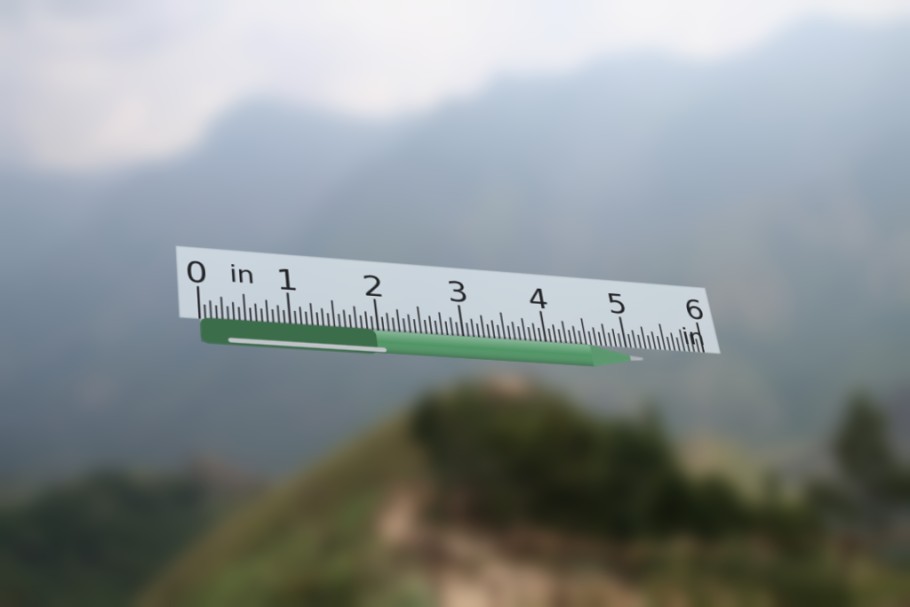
in 5.1875
